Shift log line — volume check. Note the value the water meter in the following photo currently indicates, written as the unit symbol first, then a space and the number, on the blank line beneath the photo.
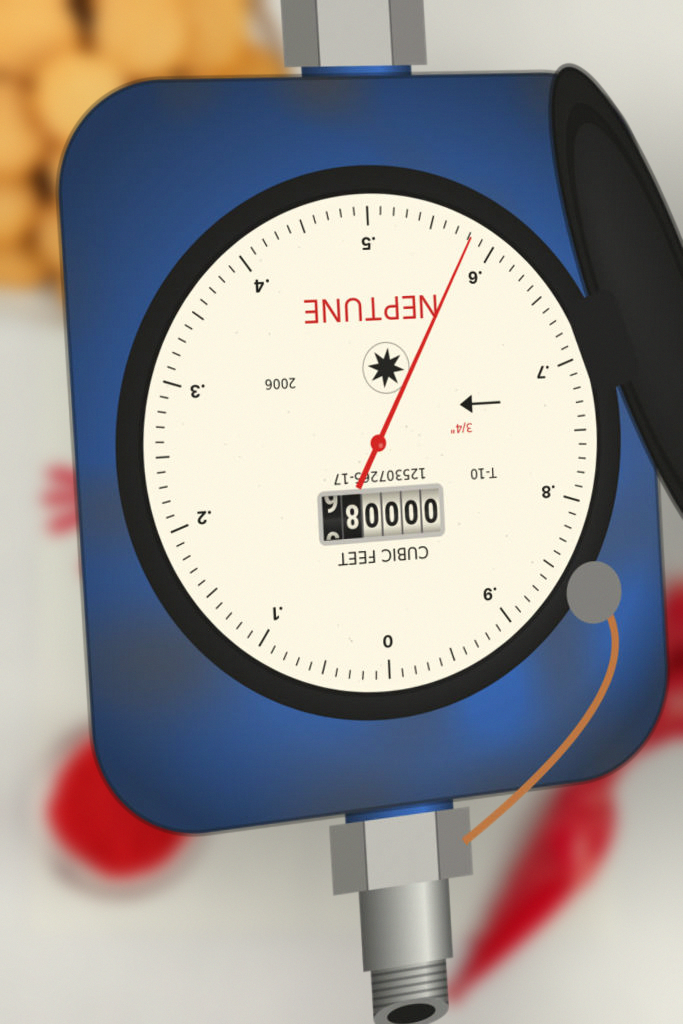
ft³ 85.58
